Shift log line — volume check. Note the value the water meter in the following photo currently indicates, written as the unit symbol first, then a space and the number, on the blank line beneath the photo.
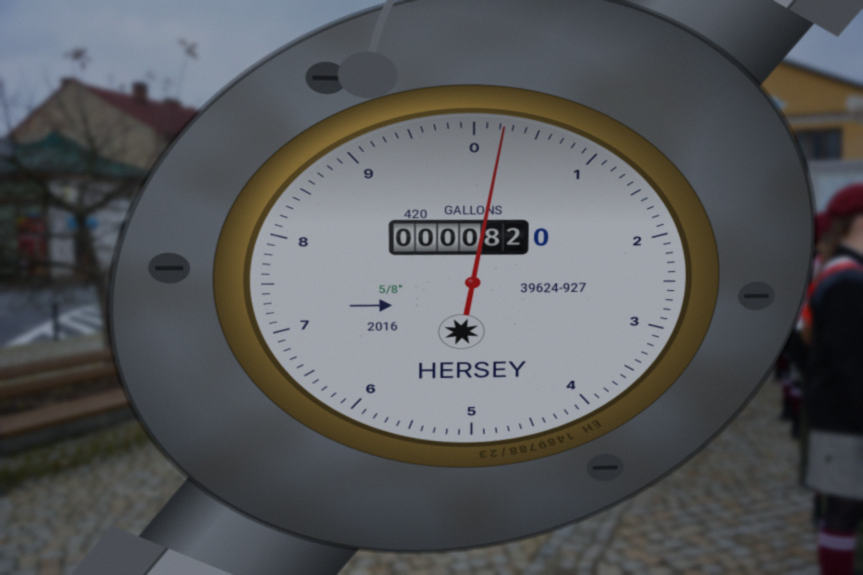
gal 820.2
